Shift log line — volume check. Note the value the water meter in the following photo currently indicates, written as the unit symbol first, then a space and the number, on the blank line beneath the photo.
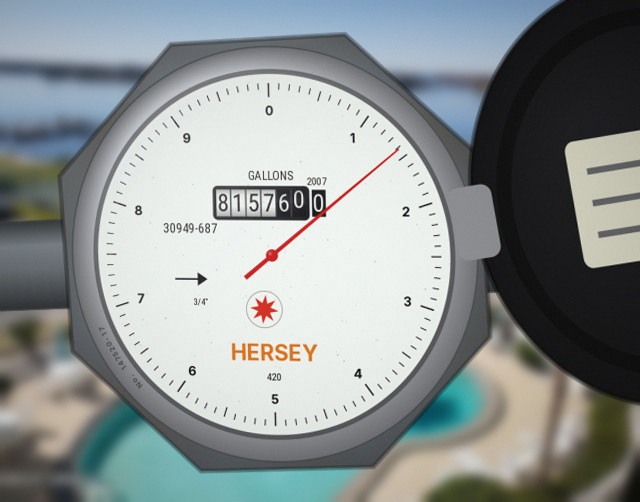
gal 8157601.4
